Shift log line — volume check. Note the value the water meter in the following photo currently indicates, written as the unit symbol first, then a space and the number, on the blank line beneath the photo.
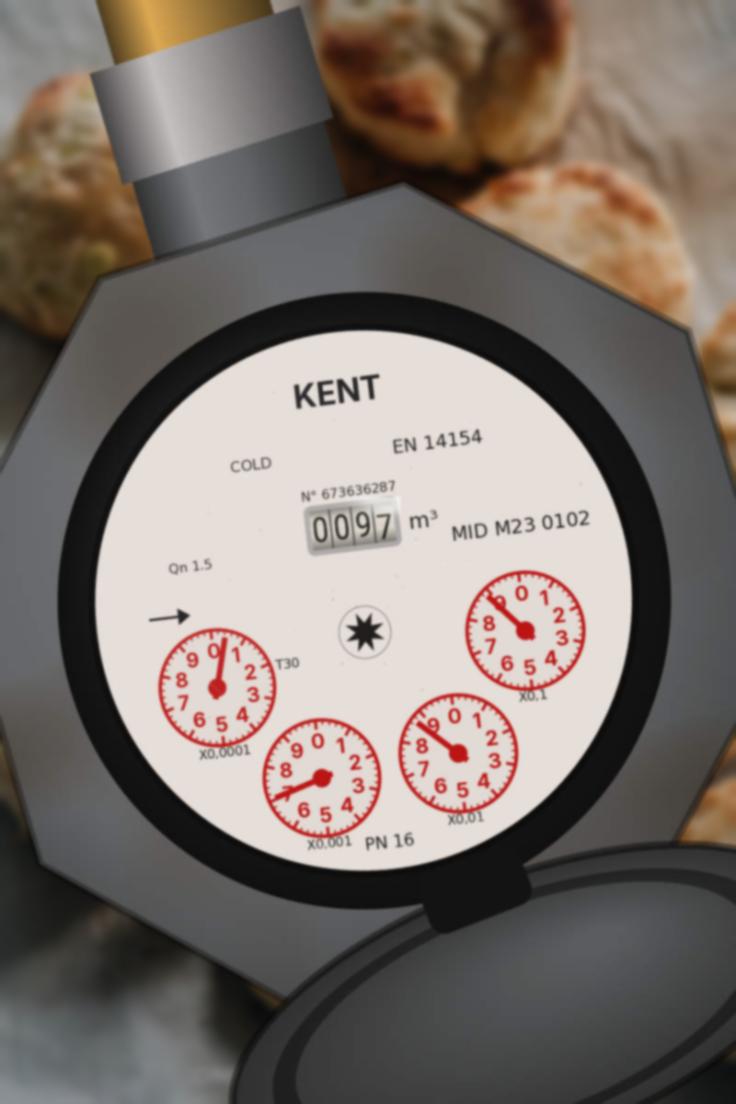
m³ 96.8870
